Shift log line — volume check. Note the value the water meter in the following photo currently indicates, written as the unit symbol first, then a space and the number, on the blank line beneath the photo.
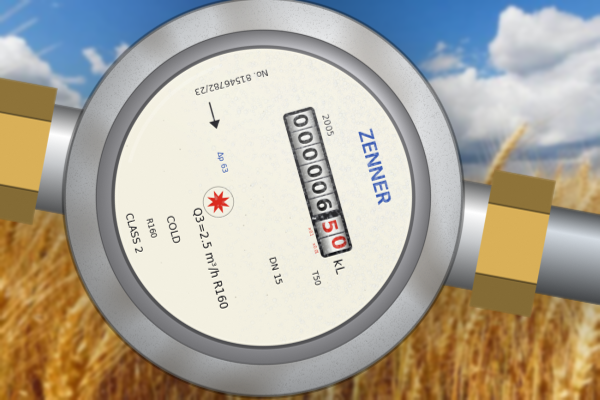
kL 6.50
